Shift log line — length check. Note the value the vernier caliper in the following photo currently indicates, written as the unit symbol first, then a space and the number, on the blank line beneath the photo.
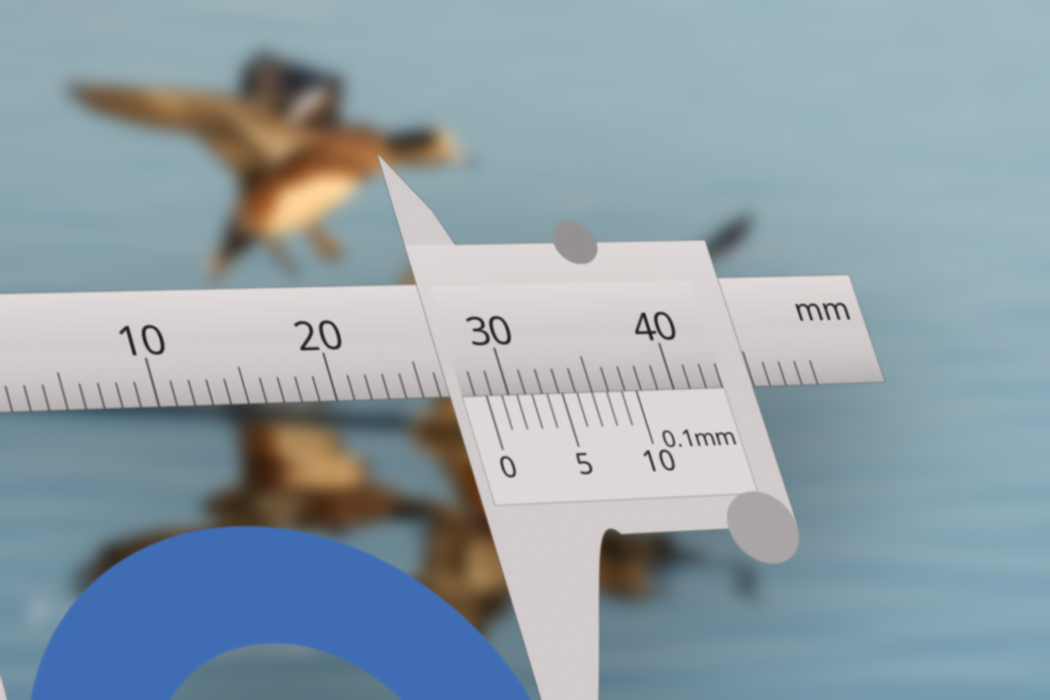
mm 28.7
